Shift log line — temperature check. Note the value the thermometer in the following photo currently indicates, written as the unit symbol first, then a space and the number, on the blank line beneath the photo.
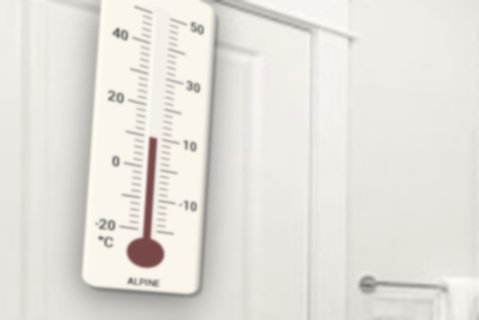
°C 10
